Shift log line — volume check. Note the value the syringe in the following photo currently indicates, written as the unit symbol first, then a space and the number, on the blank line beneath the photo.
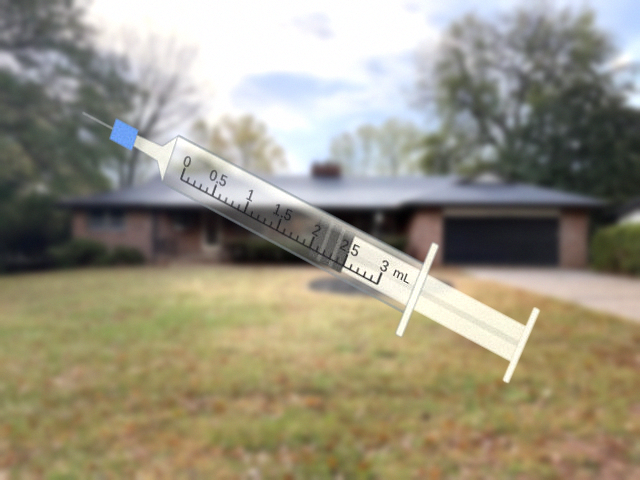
mL 2
